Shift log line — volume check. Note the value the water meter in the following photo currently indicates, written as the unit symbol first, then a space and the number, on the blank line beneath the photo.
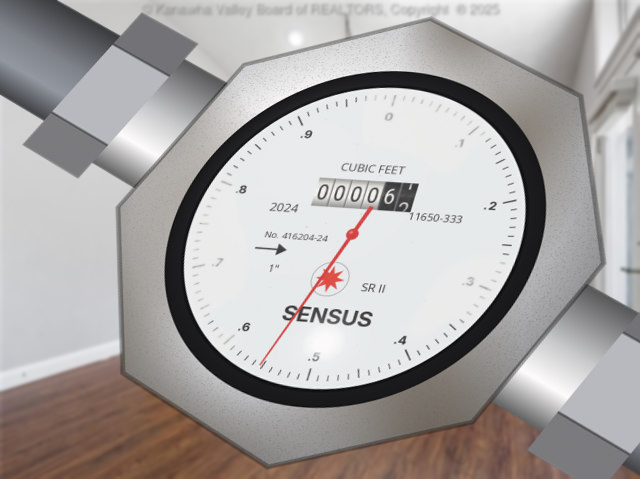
ft³ 61.55
